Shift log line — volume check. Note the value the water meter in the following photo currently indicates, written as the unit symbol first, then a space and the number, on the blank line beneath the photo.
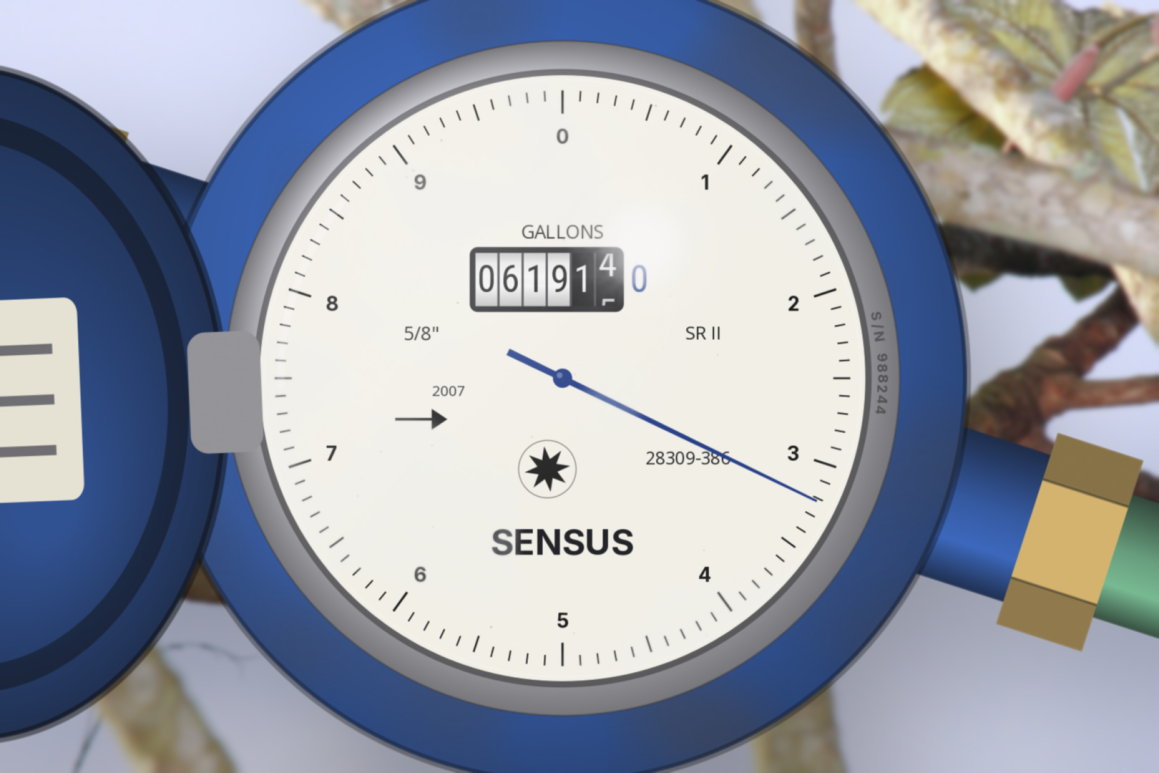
gal 619143.2
